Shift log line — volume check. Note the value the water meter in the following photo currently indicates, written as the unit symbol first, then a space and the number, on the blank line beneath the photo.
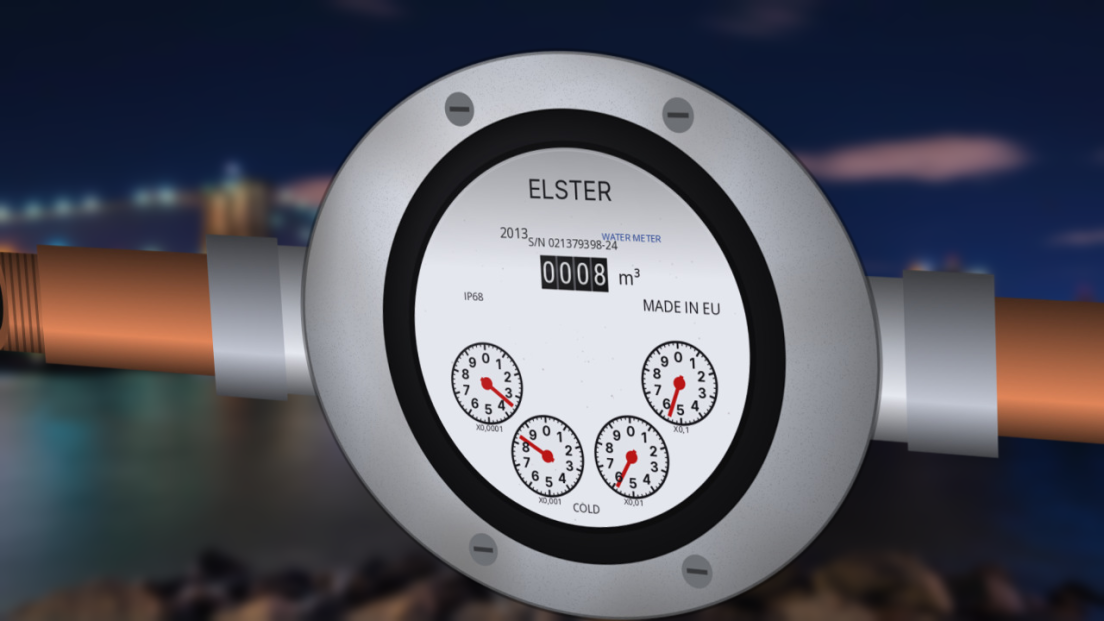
m³ 8.5583
